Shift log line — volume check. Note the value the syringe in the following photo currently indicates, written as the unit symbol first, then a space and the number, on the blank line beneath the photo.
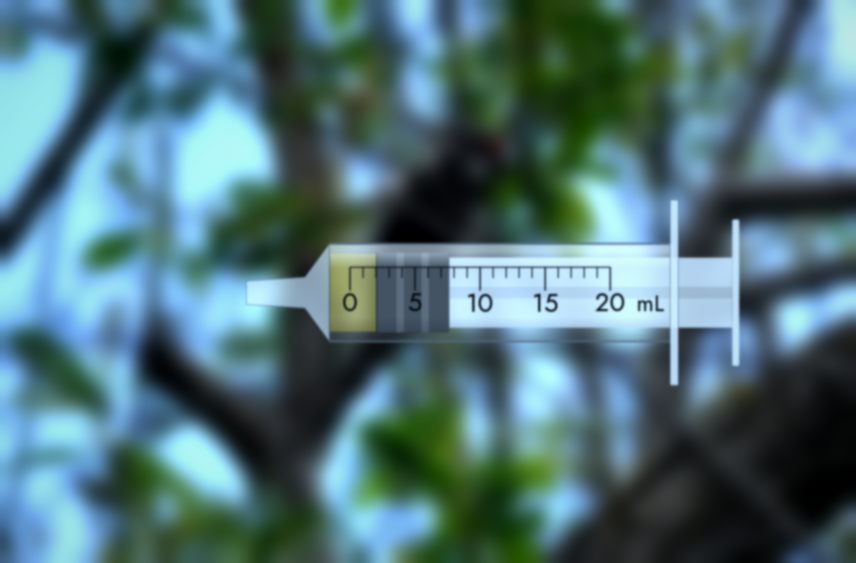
mL 2
